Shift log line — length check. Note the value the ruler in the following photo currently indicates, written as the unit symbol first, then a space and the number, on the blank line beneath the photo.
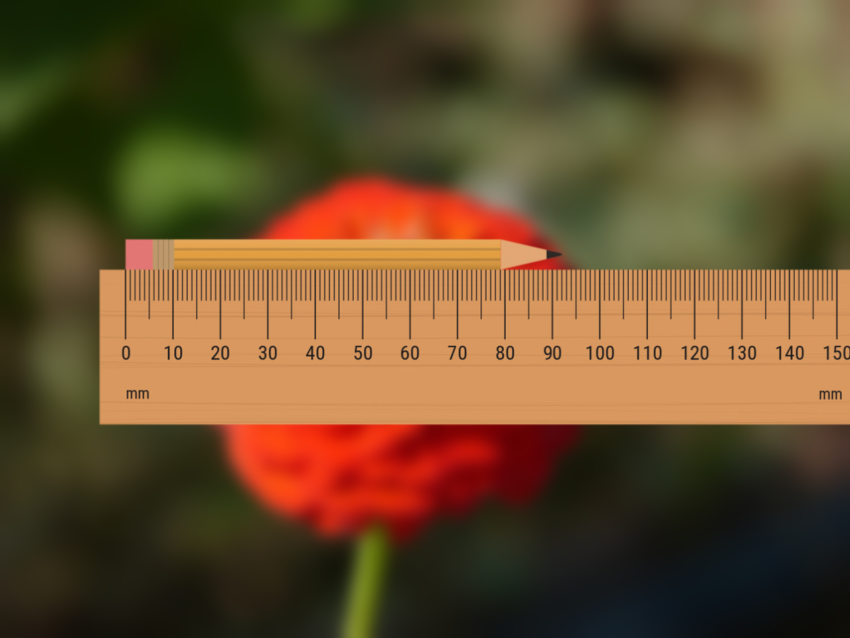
mm 92
